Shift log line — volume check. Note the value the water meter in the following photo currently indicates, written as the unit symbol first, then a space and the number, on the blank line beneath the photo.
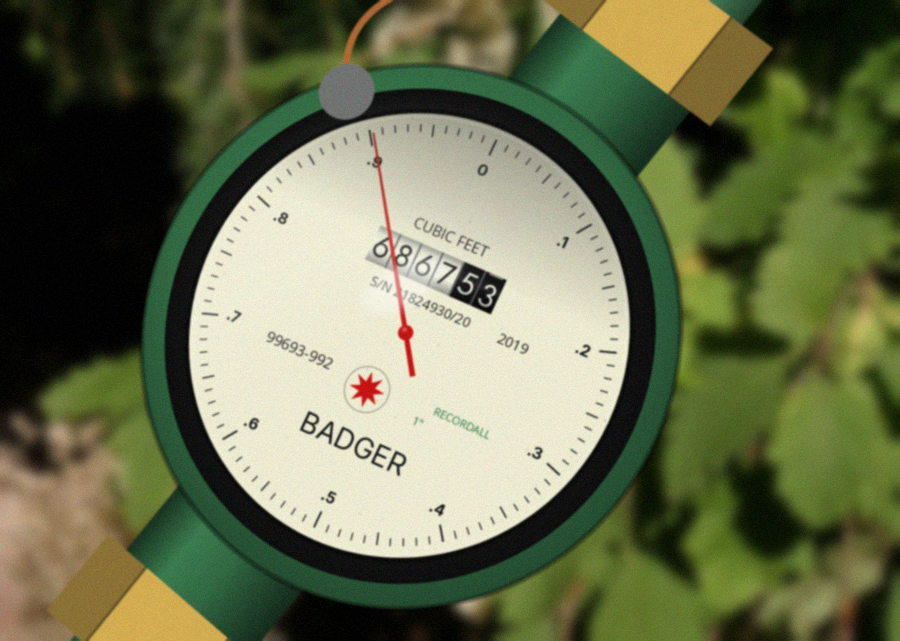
ft³ 686752.90
